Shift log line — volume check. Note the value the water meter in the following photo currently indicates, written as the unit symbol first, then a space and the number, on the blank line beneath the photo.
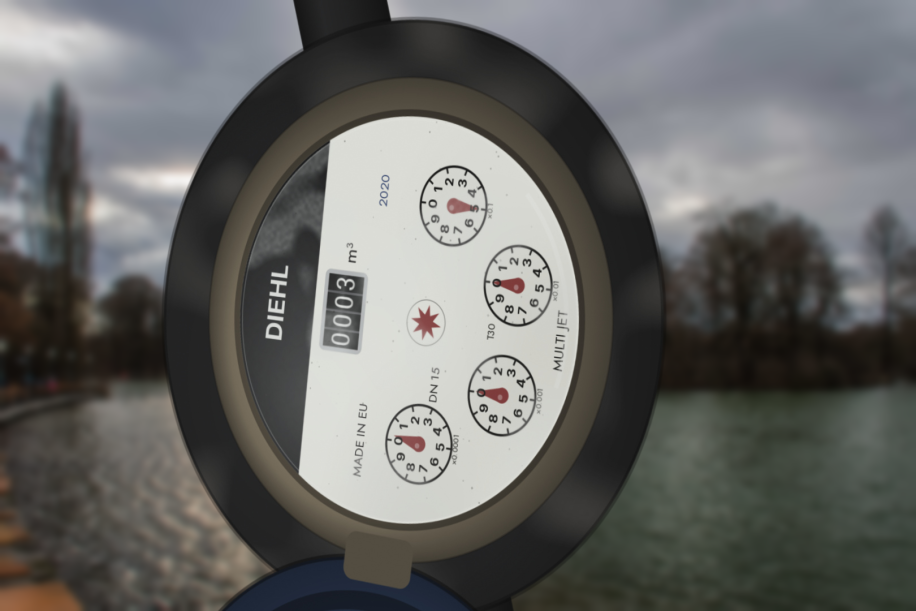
m³ 3.5000
